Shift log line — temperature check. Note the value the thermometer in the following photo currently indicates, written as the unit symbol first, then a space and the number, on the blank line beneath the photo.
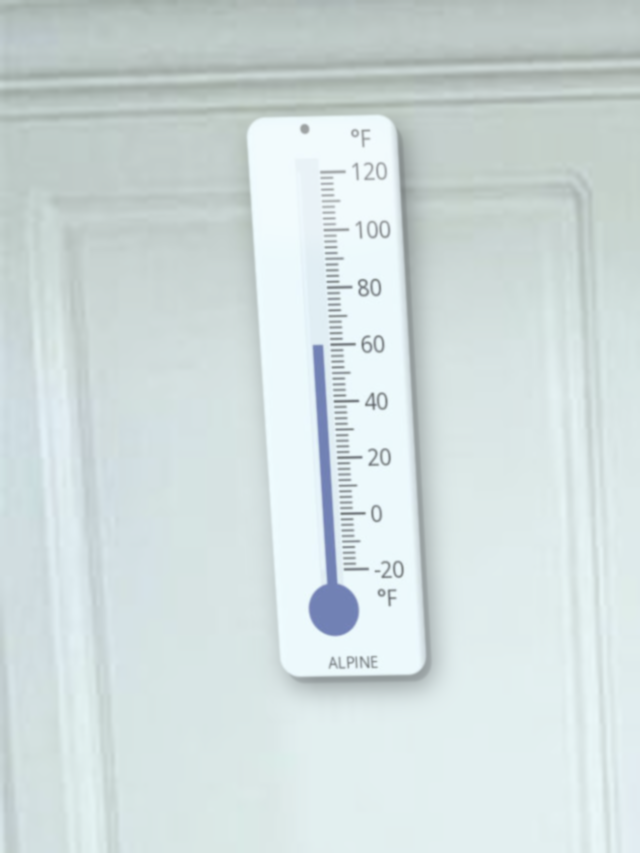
°F 60
